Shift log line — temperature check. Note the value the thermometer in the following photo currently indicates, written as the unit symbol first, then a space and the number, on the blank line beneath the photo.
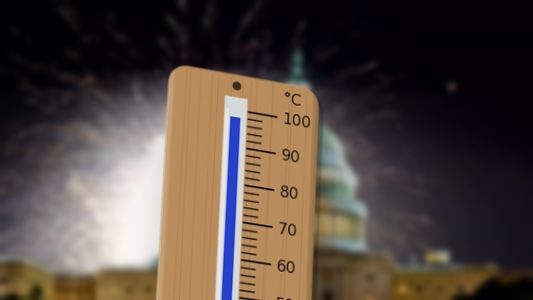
°C 98
